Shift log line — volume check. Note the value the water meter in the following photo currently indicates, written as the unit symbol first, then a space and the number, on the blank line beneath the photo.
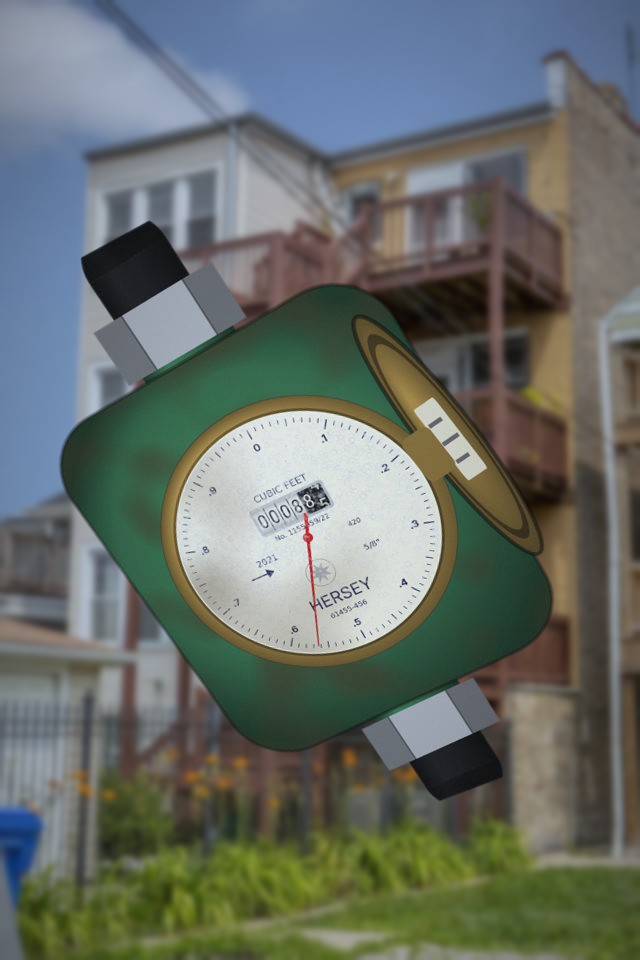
ft³ 884.56
